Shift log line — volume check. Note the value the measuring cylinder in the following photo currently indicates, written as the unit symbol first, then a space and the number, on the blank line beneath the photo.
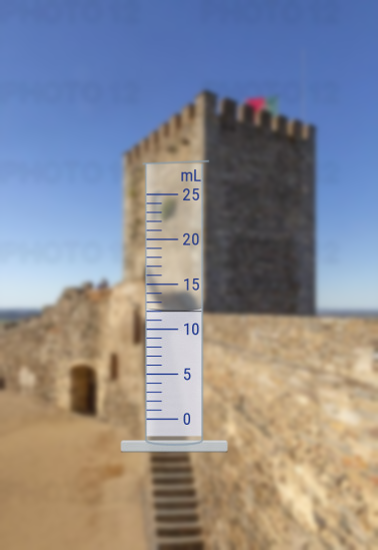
mL 12
